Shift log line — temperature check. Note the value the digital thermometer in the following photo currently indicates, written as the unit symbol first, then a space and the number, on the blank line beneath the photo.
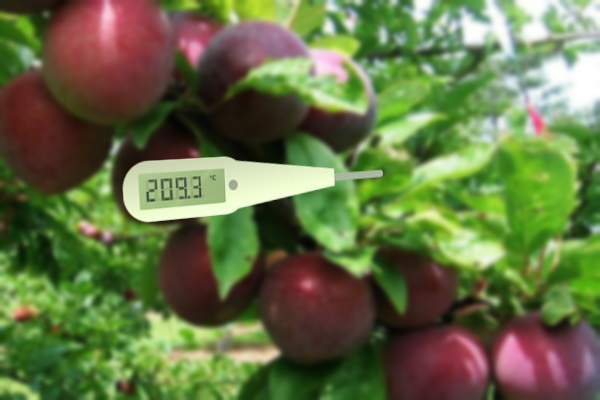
°C 209.3
